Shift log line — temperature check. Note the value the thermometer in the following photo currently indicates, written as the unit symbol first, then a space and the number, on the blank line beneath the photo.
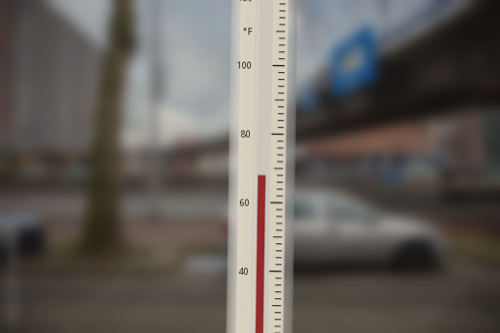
°F 68
